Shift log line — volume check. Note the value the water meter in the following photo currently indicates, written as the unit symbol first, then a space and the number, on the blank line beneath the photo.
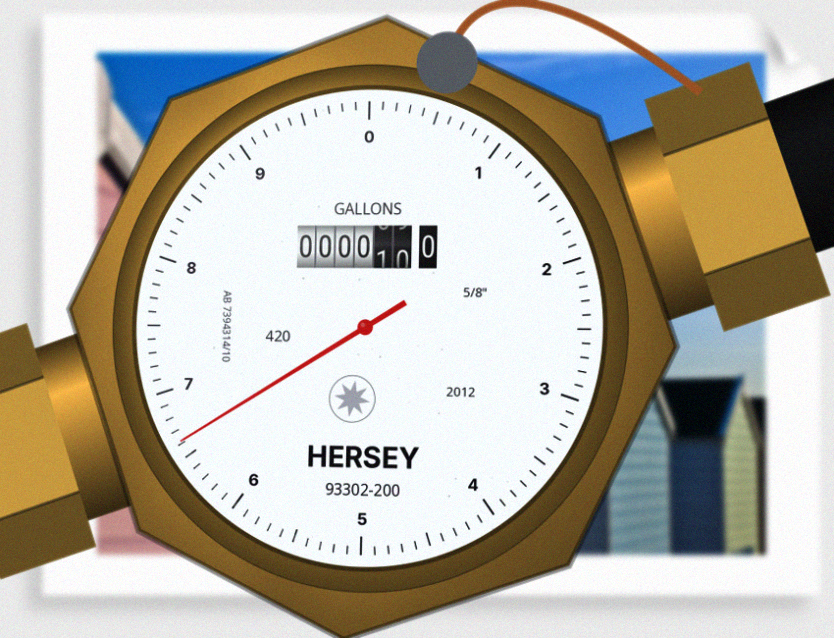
gal 96.6
